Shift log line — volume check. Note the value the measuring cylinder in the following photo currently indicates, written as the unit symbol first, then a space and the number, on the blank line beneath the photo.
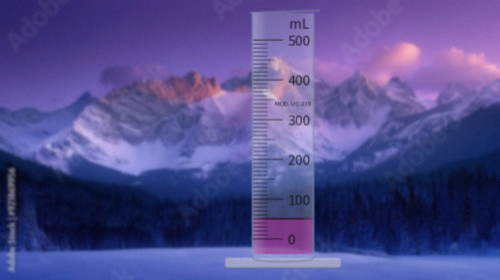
mL 50
